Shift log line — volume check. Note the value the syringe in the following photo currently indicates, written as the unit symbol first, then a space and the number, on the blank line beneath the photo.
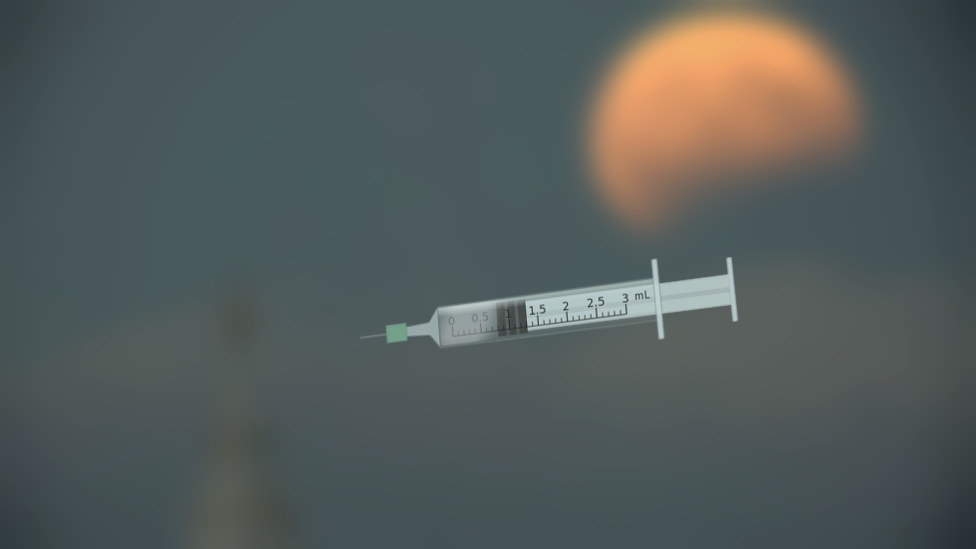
mL 0.8
